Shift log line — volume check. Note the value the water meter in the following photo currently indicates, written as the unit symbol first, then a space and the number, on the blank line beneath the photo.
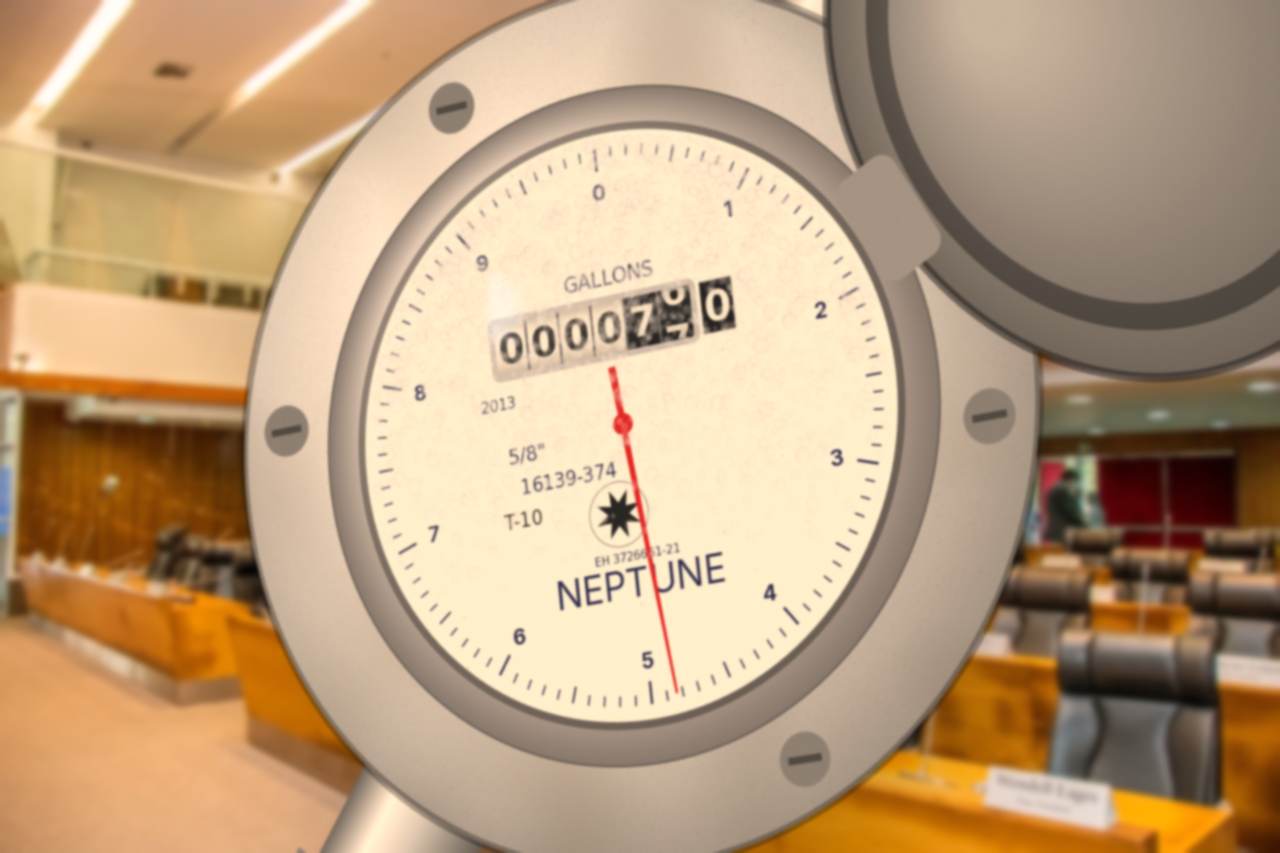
gal 764.8
